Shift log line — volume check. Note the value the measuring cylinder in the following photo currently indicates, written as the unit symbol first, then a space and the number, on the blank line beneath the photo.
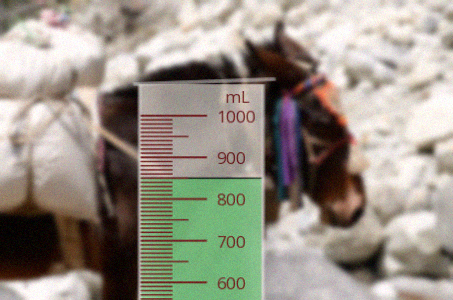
mL 850
